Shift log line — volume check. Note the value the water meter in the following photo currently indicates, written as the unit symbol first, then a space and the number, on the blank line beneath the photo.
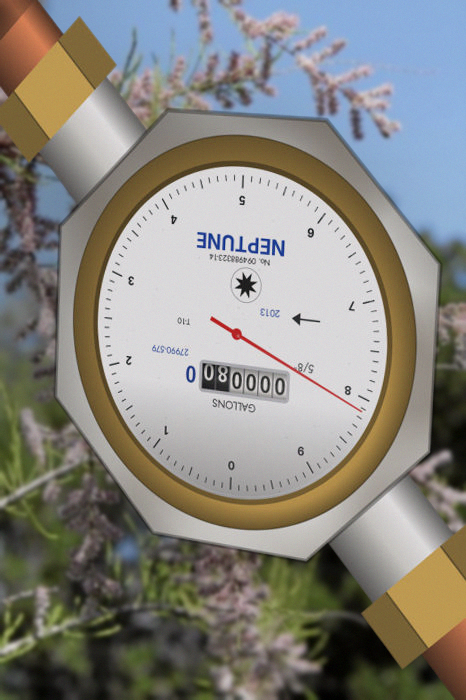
gal 798.1
